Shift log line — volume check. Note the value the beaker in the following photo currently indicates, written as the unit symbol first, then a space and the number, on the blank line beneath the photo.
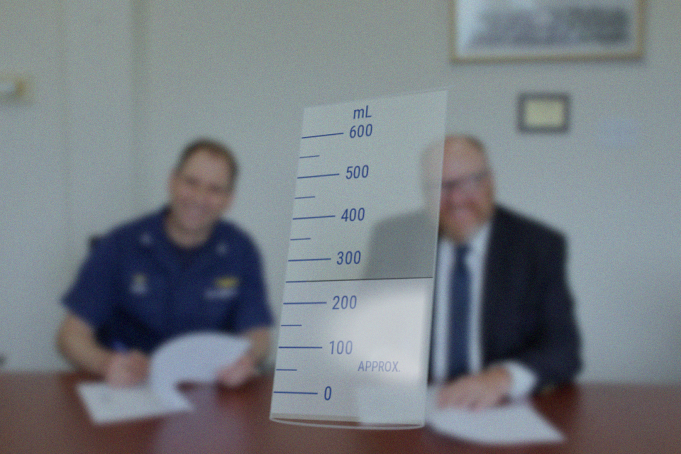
mL 250
